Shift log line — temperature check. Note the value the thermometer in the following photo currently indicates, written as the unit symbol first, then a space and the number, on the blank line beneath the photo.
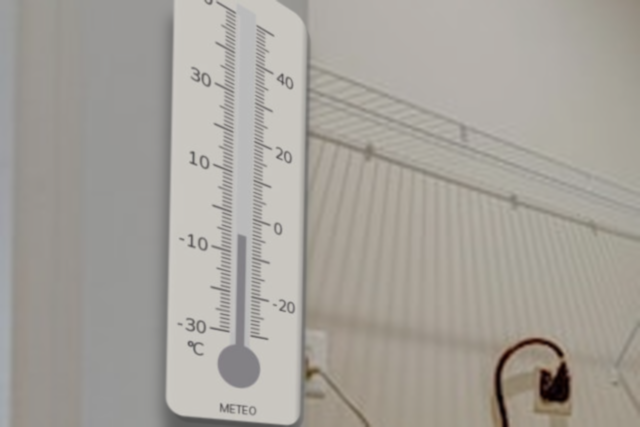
°C -5
